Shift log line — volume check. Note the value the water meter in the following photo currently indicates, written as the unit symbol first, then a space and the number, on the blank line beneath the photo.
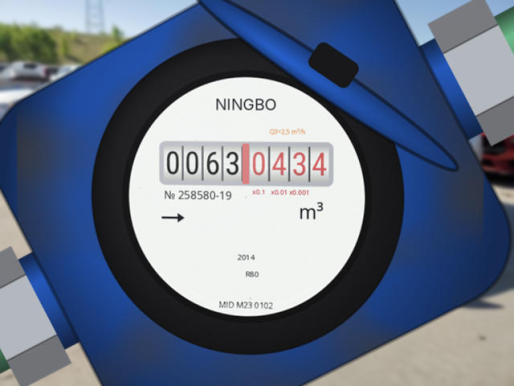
m³ 63.0434
